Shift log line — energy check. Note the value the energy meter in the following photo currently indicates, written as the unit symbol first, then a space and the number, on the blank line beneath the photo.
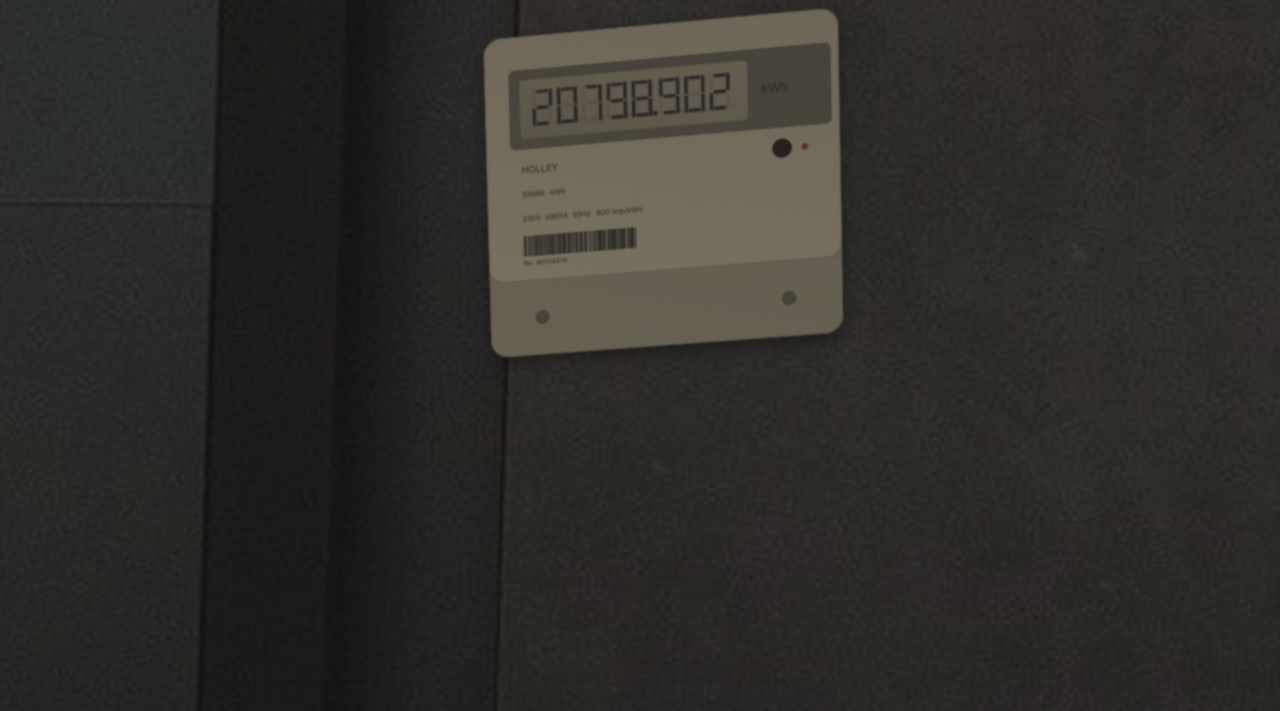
kWh 20798.902
